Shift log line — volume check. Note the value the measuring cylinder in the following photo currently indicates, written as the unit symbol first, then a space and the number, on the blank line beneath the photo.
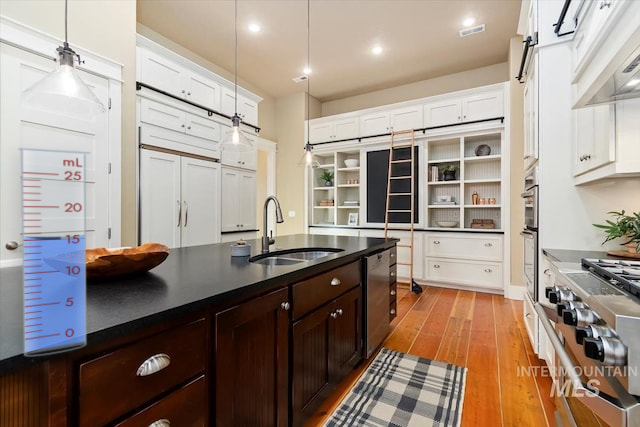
mL 15
